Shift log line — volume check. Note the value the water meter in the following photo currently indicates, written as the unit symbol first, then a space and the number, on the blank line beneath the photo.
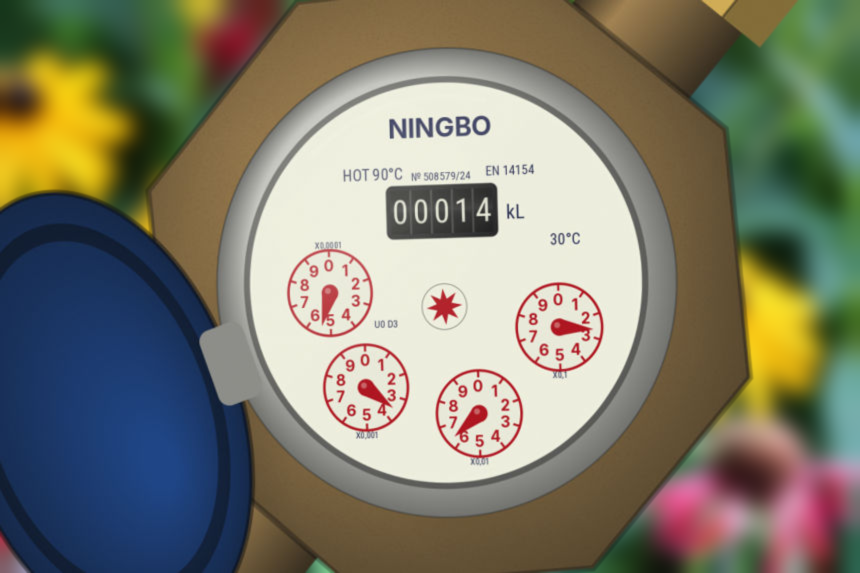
kL 14.2635
